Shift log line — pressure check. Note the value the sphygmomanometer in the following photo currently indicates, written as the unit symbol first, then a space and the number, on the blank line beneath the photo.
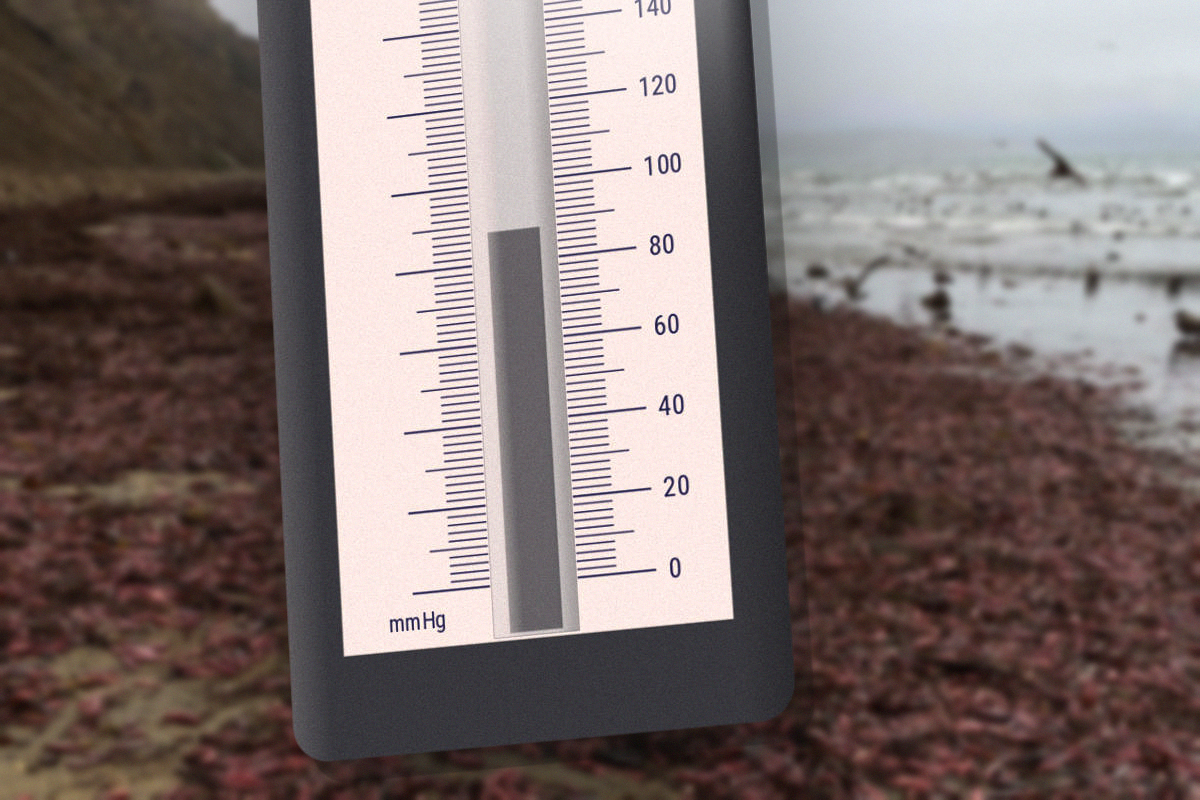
mmHg 88
